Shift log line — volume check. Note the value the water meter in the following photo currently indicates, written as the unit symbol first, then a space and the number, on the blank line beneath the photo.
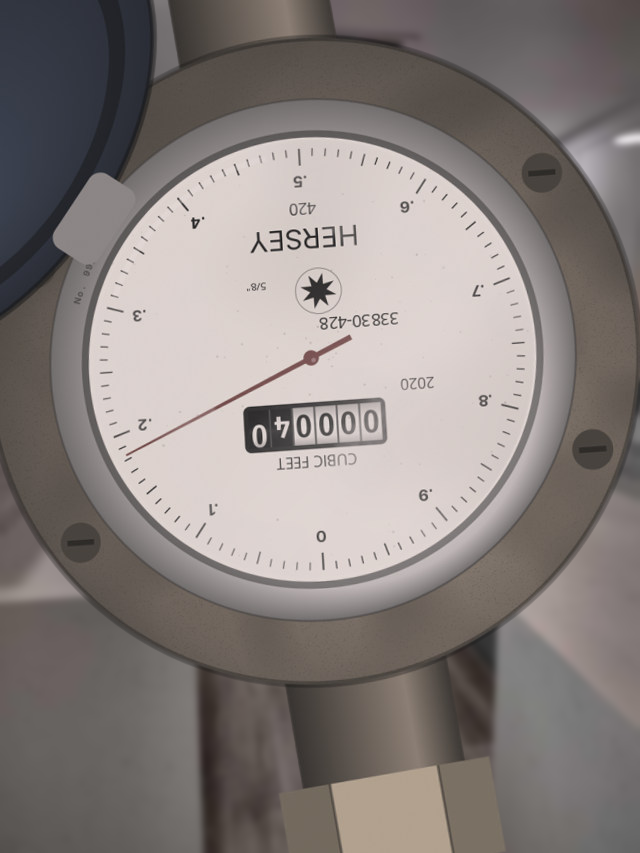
ft³ 40.18
